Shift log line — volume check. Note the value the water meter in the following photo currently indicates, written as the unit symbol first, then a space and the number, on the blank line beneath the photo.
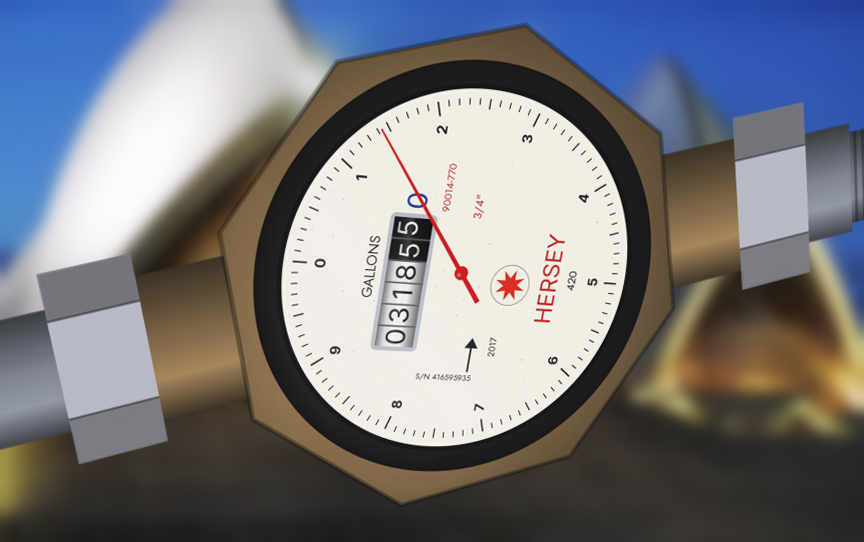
gal 318551.4
